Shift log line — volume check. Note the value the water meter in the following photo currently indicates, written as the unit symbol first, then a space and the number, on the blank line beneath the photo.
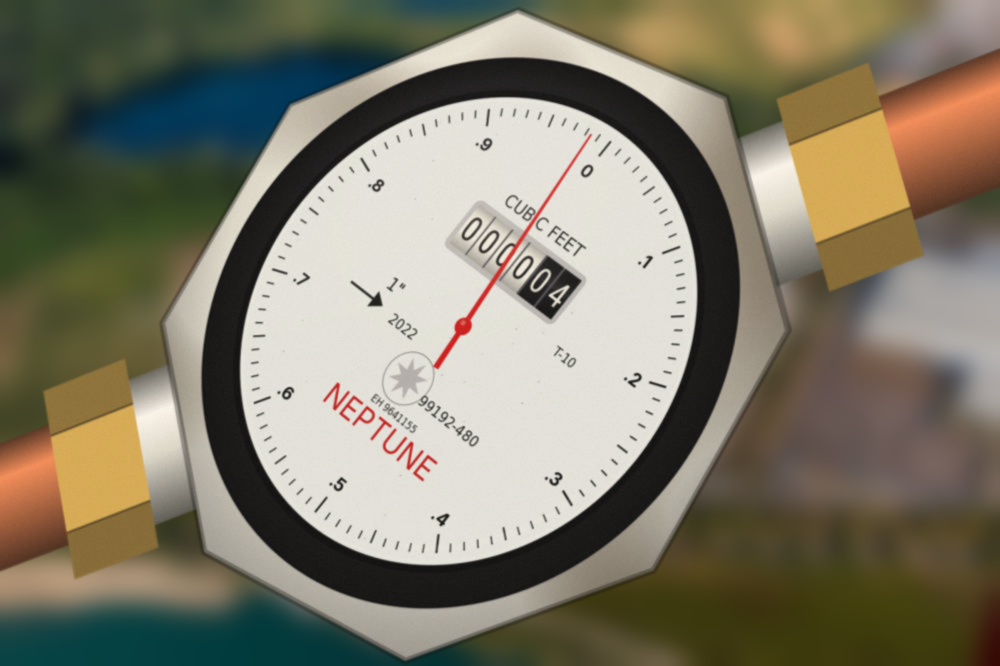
ft³ 3.98
